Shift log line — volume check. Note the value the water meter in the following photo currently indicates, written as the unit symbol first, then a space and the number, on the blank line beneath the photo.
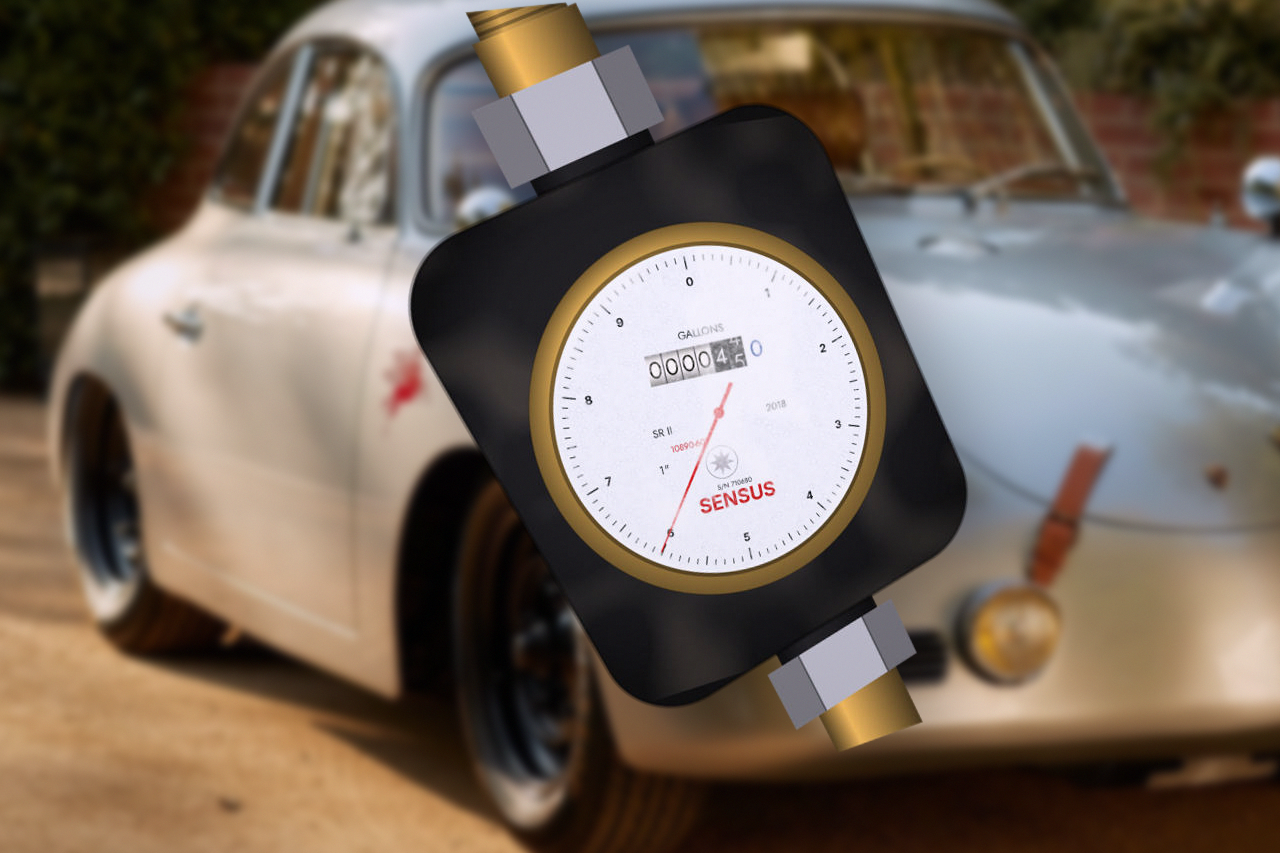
gal 446.0
